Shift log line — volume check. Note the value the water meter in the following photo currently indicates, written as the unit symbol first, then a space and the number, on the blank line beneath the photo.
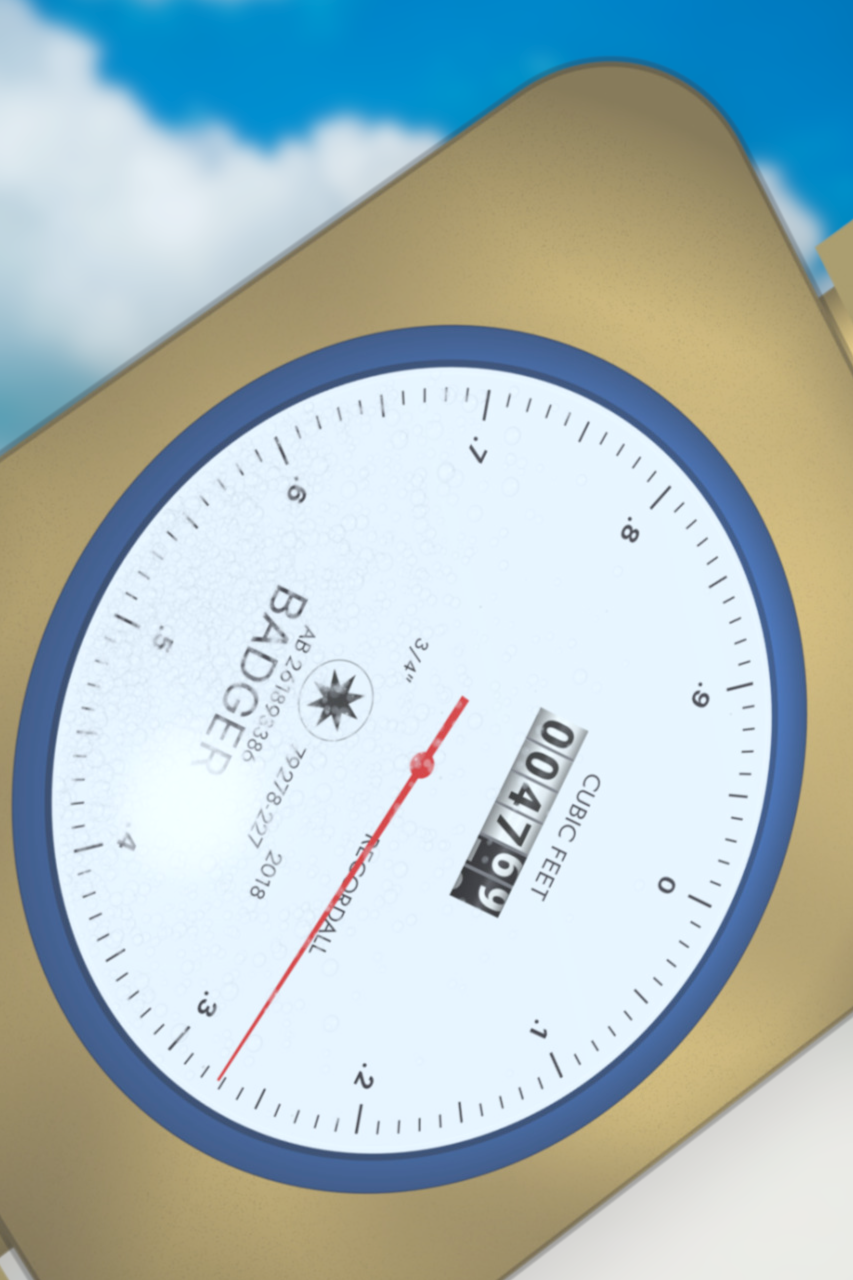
ft³ 4769.27
